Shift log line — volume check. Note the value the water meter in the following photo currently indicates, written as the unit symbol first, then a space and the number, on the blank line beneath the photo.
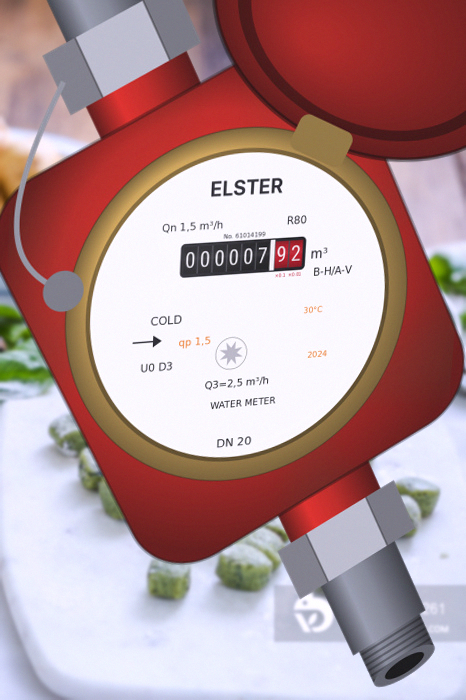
m³ 7.92
